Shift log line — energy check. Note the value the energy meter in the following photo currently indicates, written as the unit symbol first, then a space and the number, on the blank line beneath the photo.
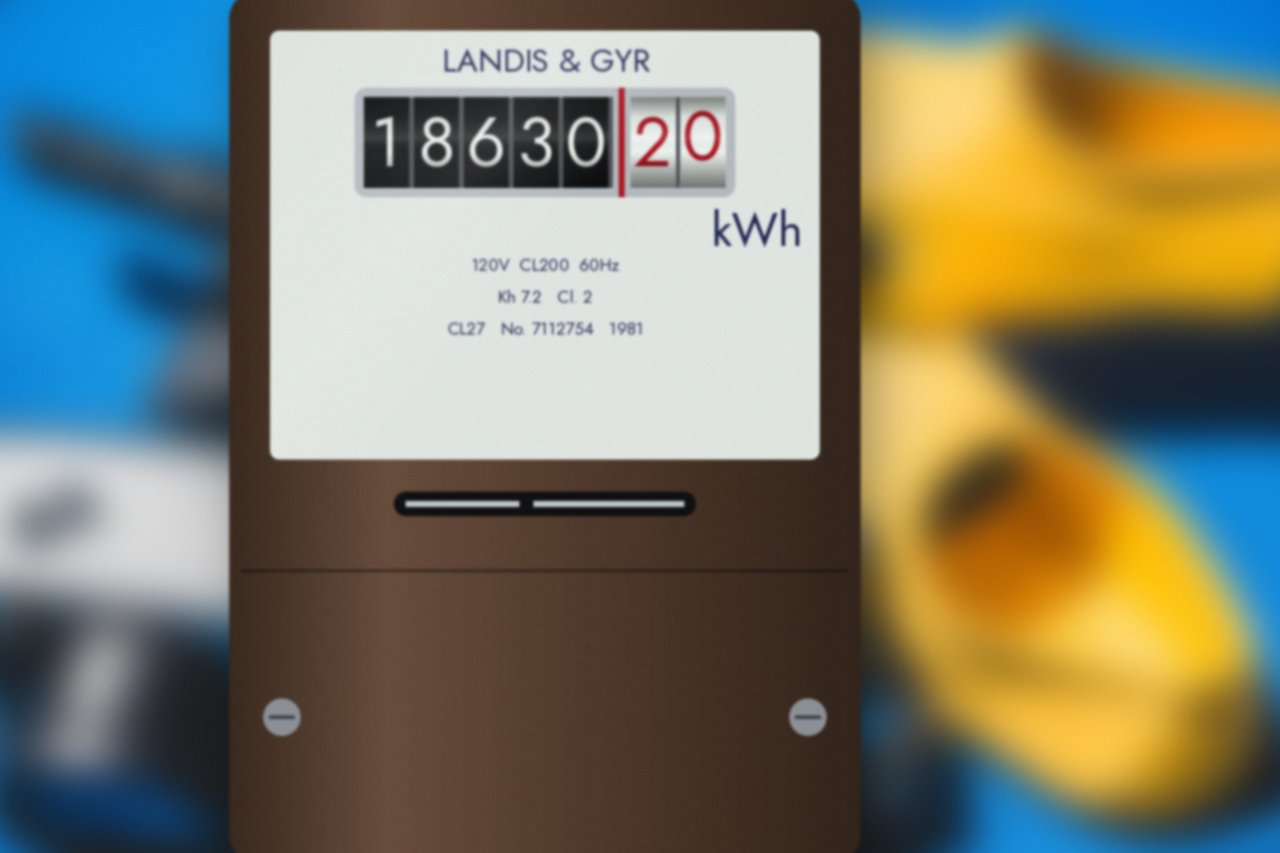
kWh 18630.20
